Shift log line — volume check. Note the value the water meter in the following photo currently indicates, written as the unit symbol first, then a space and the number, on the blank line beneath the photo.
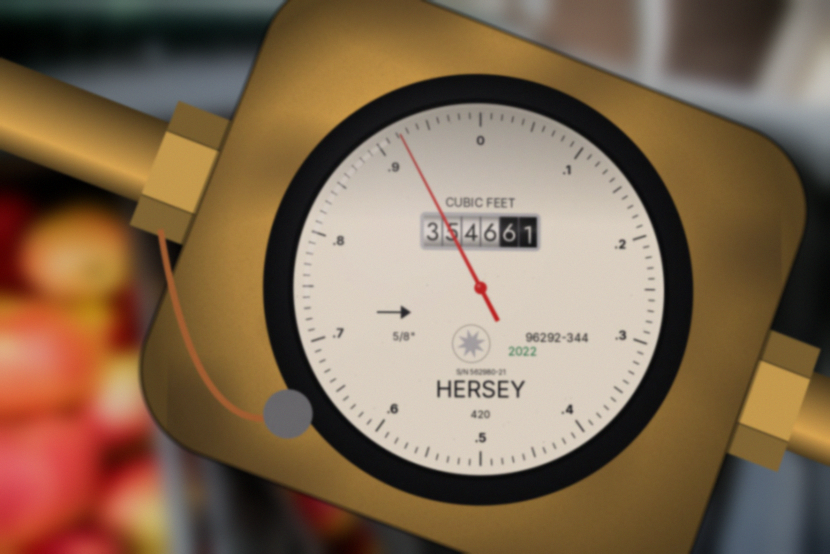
ft³ 354660.92
